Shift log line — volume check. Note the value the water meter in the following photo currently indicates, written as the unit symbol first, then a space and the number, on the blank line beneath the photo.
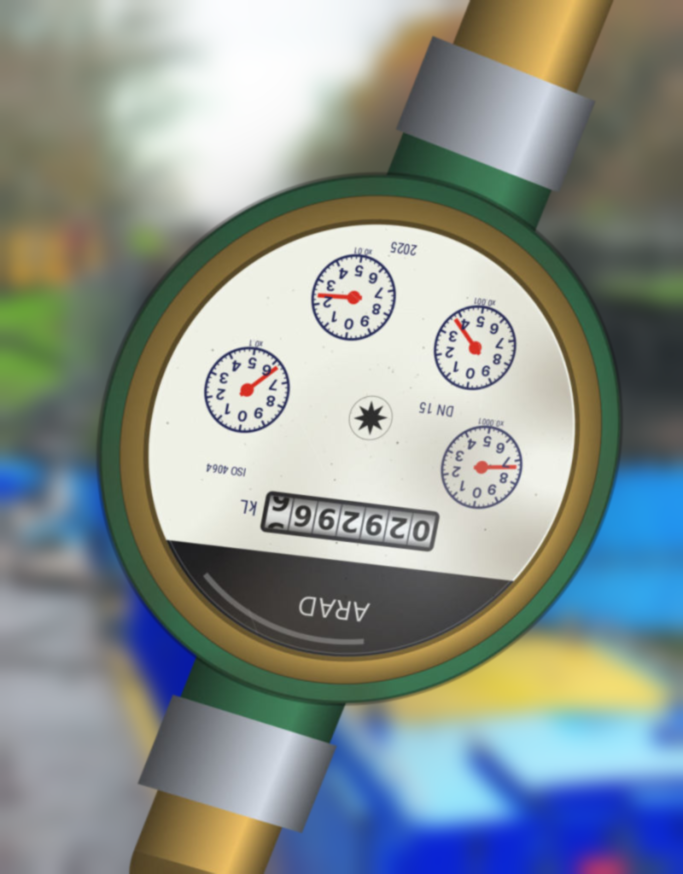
kL 292965.6237
